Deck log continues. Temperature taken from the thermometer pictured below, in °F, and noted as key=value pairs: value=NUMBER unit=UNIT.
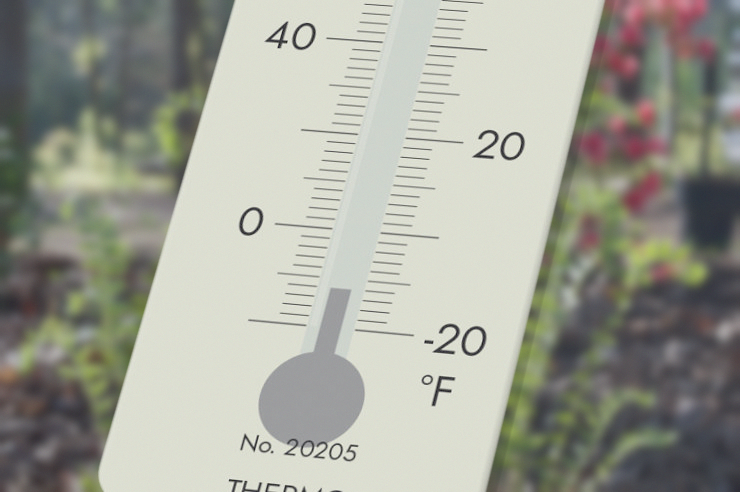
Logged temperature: value=-12 unit=°F
